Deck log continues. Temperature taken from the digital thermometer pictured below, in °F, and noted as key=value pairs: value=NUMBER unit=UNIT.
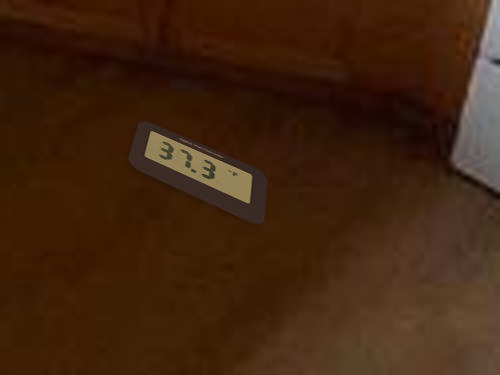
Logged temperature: value=37.3 unit=°F
